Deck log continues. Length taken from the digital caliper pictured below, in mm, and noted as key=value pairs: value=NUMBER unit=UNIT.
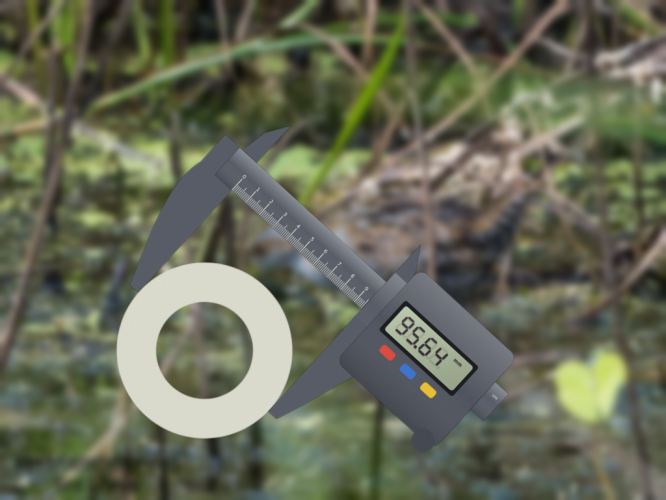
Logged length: value=95.64 unit=mm
